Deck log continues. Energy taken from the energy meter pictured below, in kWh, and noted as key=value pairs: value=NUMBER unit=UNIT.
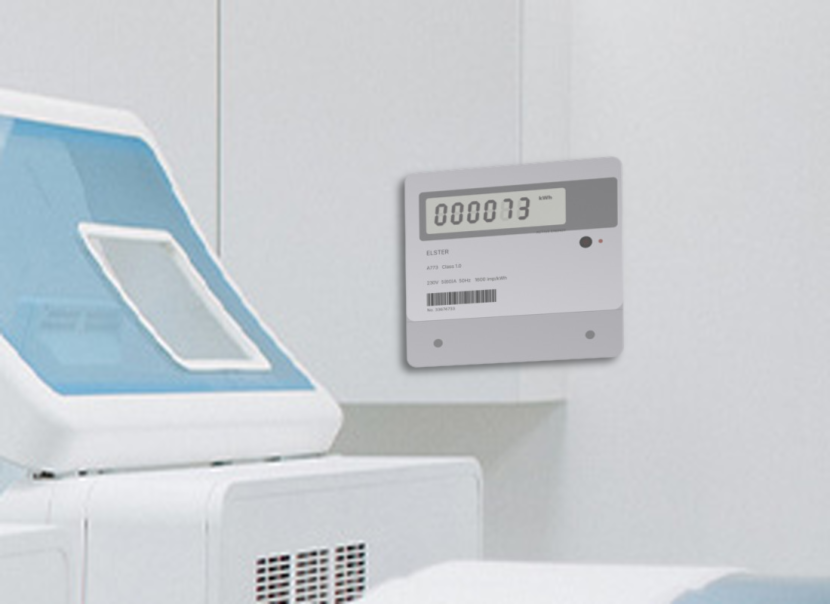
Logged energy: value=73 unit=kWh
